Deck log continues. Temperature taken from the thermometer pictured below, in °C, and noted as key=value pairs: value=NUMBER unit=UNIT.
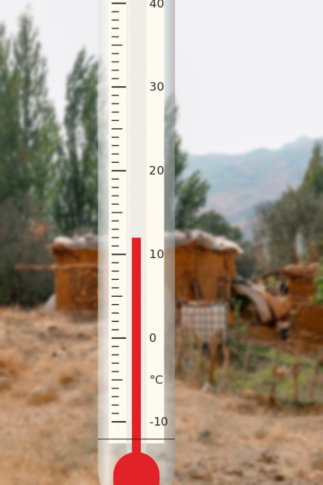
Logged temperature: value=12 unit=°C
